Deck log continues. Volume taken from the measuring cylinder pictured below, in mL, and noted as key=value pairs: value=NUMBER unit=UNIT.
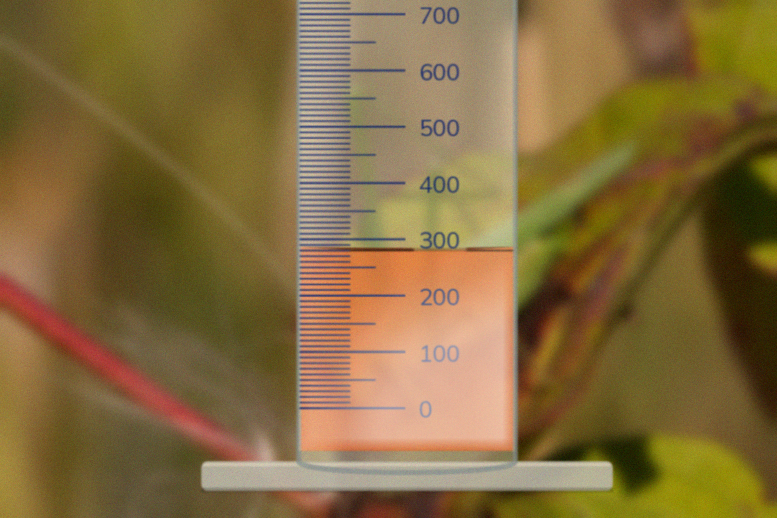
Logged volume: value=280 unit=mL
